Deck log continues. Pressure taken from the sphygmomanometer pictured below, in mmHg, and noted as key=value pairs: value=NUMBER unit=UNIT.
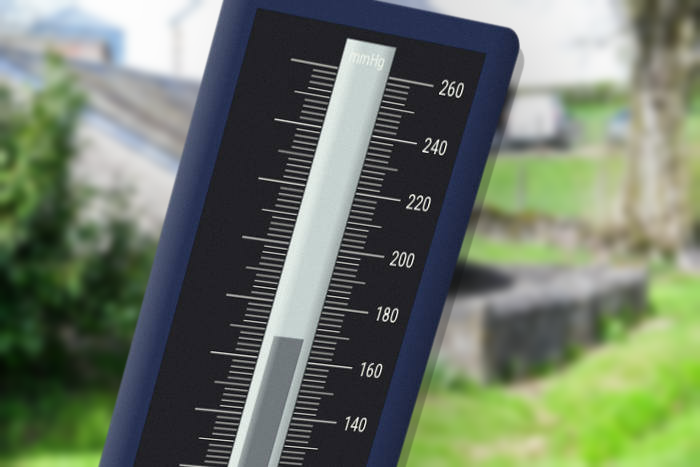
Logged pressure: value=168 unit=mmHg
